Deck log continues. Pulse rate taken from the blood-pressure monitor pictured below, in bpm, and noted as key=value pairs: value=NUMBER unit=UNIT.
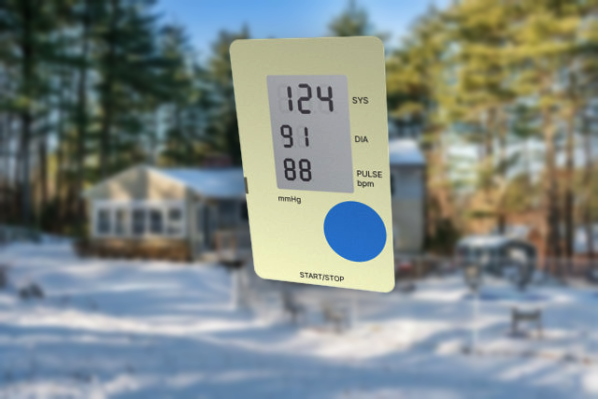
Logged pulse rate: value=88 unit=bpm
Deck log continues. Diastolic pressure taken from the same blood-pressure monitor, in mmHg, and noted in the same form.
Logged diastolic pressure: value=91 unit=mmHg
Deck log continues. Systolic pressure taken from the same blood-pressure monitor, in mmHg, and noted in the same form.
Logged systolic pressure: value=124 unit=mmHg
